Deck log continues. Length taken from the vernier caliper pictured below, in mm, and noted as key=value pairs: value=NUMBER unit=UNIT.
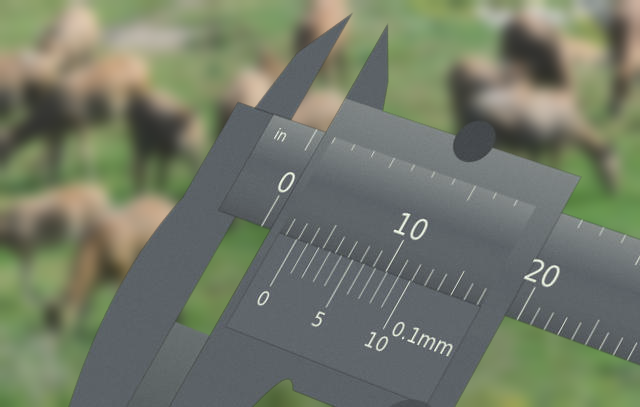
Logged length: value=2.9 unit=mm
